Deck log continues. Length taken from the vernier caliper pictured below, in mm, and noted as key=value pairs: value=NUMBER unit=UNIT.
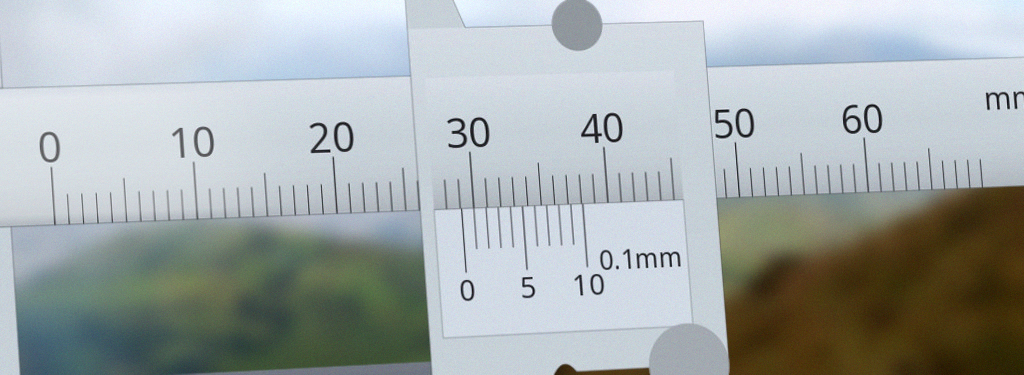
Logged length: value=29.1 unit=mm
